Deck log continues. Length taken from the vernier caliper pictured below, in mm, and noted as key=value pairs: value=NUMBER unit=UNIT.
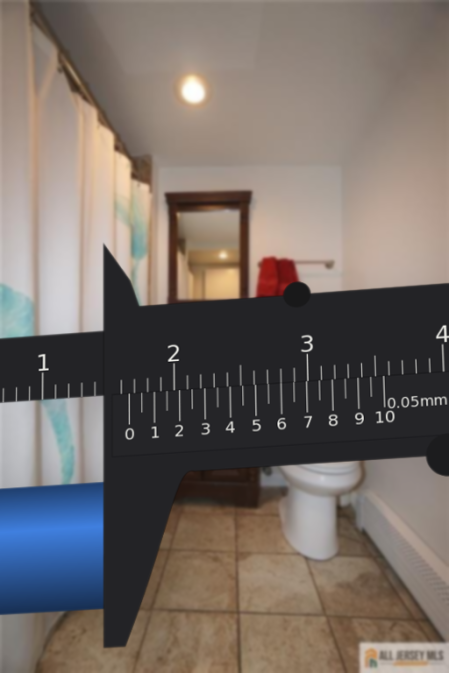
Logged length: value=16.6 unit=mm
